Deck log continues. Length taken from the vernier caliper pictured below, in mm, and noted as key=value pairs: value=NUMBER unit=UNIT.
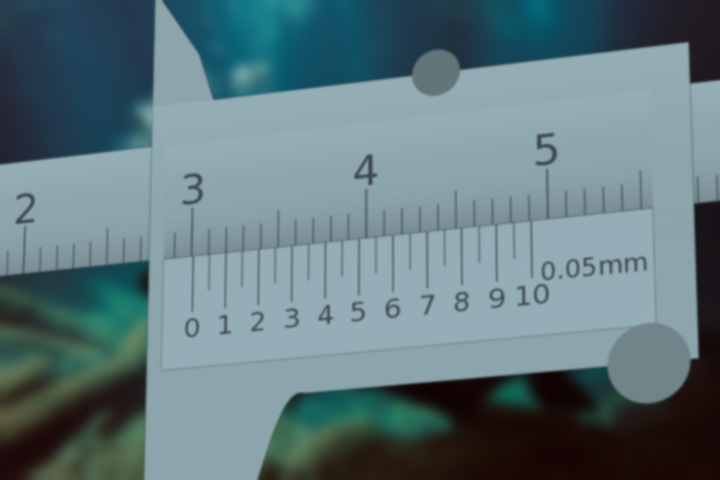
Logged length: value=30.1 unit=mm
